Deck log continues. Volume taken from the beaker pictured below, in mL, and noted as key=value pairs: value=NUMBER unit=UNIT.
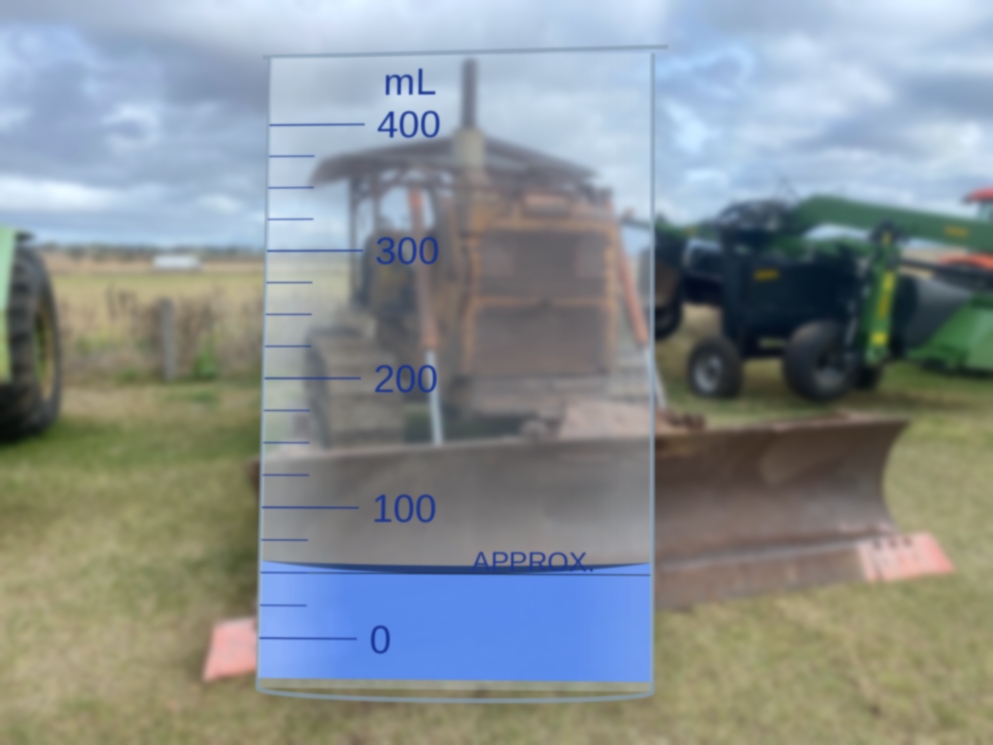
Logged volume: value=50 unit=mL
